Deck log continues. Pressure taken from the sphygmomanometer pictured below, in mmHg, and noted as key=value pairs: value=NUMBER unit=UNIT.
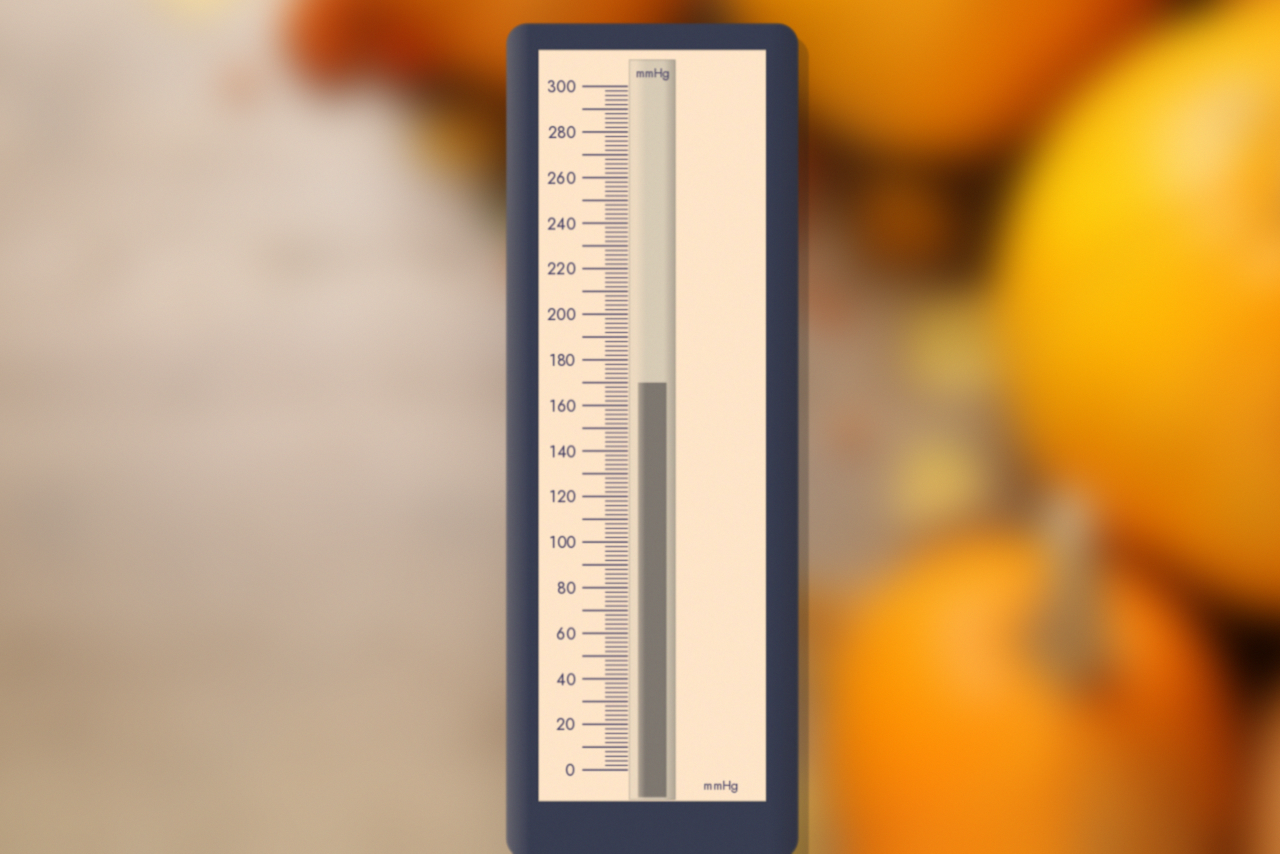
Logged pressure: value=170 unit=mmHg
